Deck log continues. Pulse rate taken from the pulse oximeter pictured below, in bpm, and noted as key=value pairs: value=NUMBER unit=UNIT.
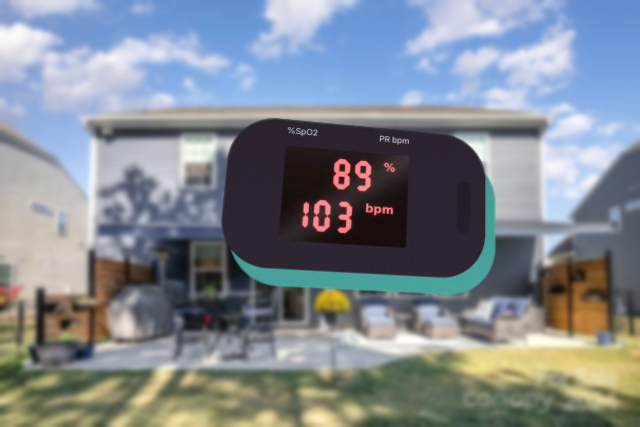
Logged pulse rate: value=103 unit=bpm
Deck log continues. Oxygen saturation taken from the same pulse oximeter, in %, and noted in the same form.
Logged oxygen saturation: value=89 unit=%
